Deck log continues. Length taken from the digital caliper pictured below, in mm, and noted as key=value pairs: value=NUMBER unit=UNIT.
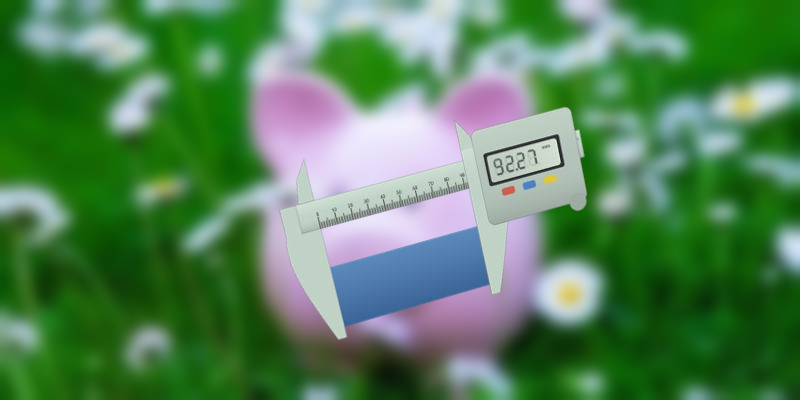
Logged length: value=92.27 unit=mm
